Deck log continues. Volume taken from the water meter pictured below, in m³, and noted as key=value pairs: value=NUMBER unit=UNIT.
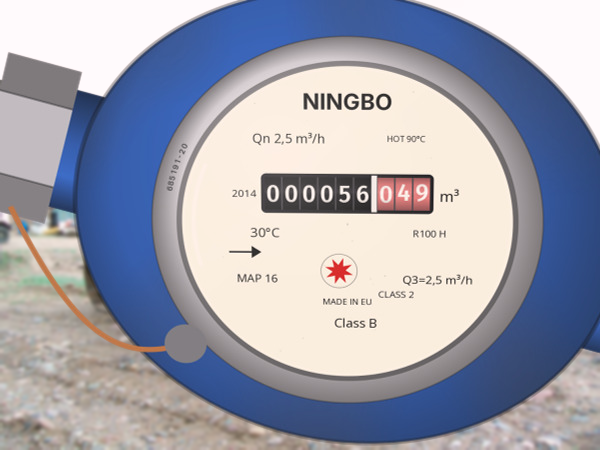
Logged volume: value=56.049 unit=m³
